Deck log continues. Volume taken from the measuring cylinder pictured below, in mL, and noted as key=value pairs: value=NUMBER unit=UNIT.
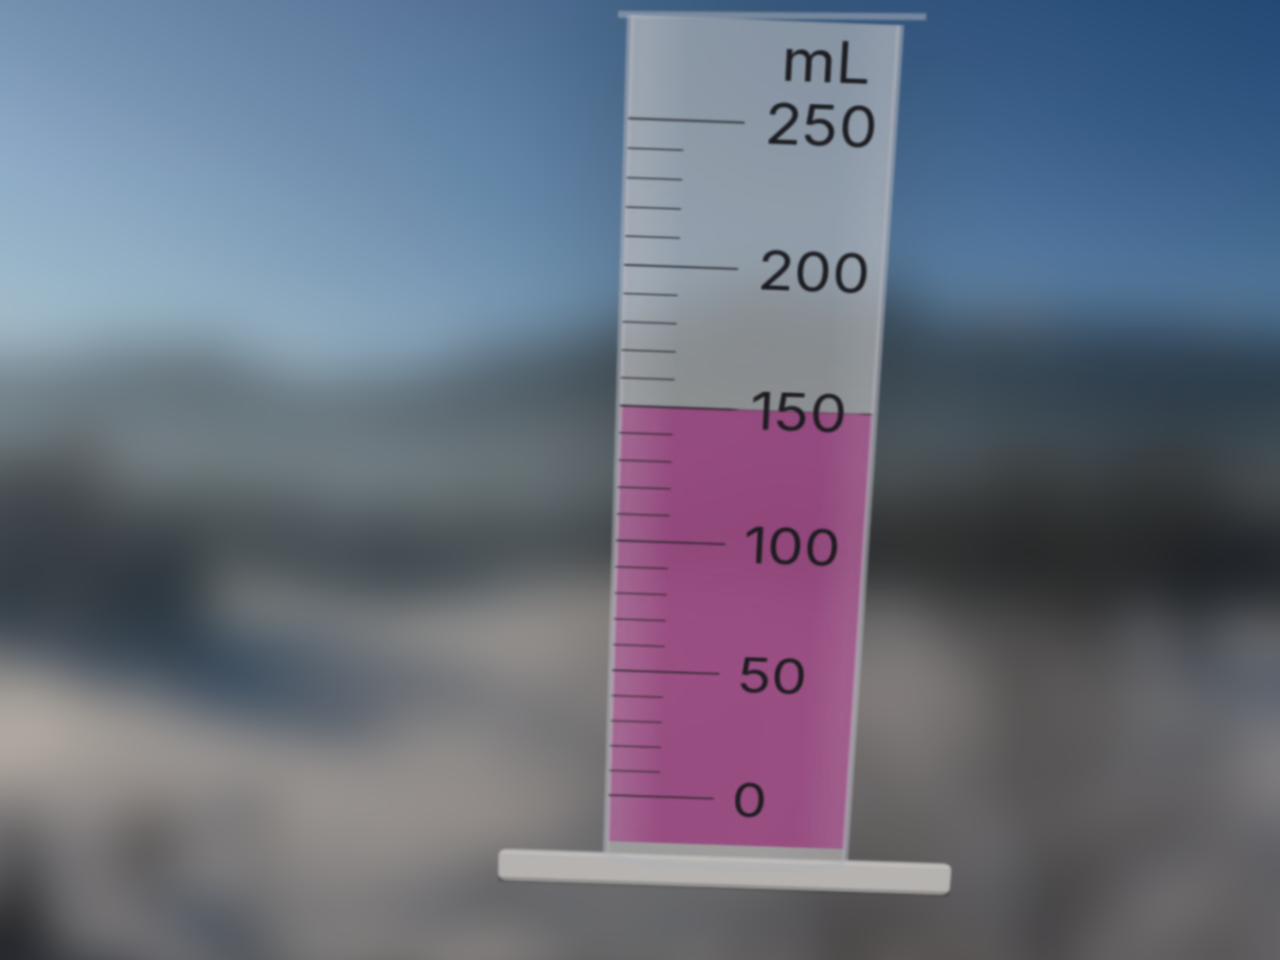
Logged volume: value=150 unit=mL
